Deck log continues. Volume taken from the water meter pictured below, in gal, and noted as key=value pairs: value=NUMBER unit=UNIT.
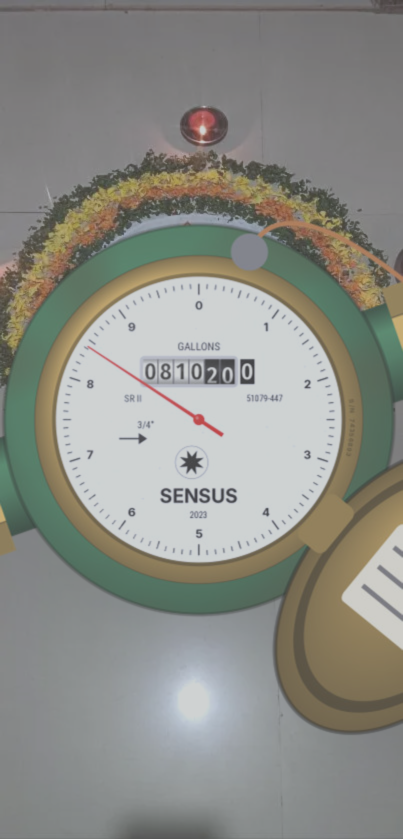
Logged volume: value=810198.4 unit=gal
